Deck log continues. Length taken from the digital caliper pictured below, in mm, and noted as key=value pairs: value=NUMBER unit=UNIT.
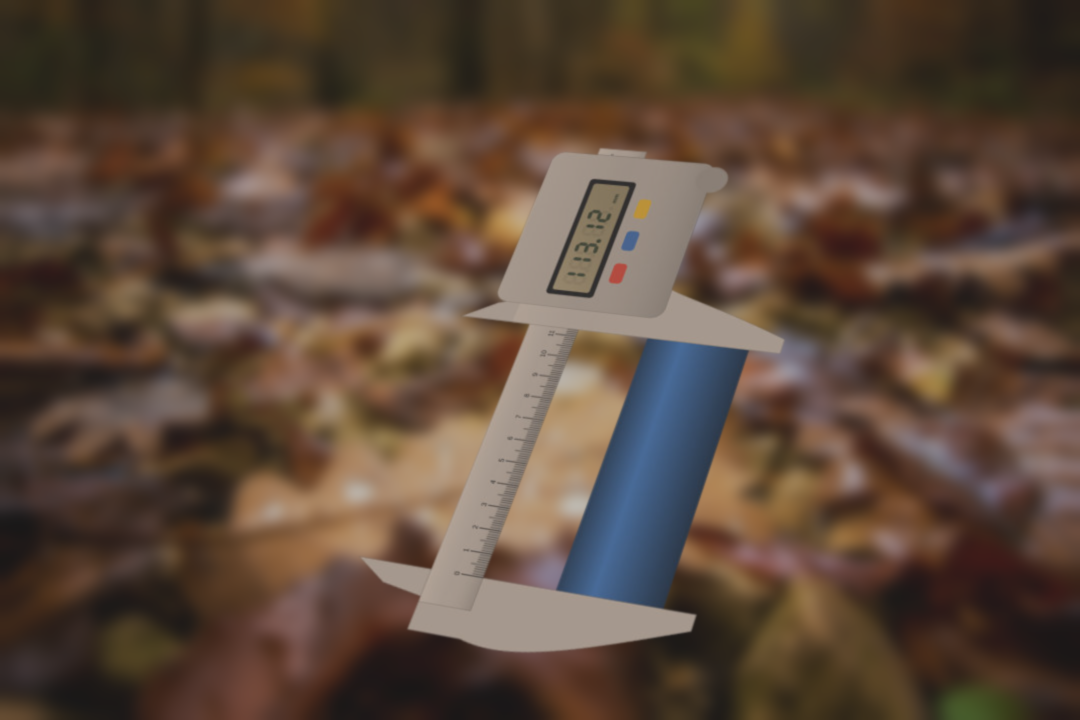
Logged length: value=113.12 unit=mm
